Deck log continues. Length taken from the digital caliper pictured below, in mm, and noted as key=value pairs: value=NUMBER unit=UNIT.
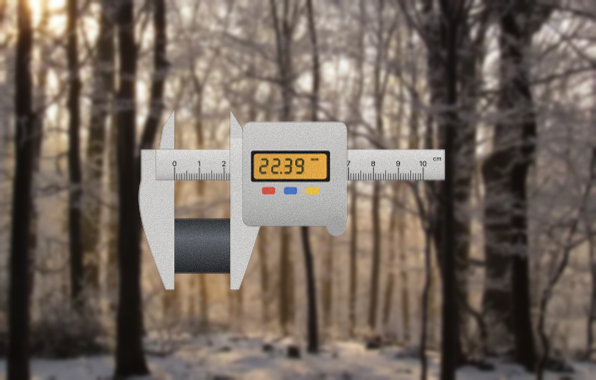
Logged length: value=22.39 unit=mm
